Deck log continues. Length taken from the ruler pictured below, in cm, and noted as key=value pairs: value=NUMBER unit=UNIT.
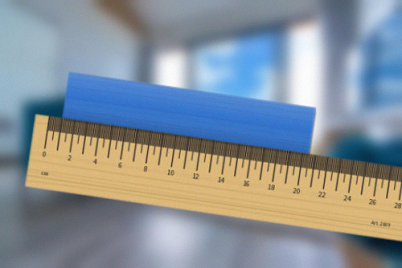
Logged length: value=19.5 unit=cm
